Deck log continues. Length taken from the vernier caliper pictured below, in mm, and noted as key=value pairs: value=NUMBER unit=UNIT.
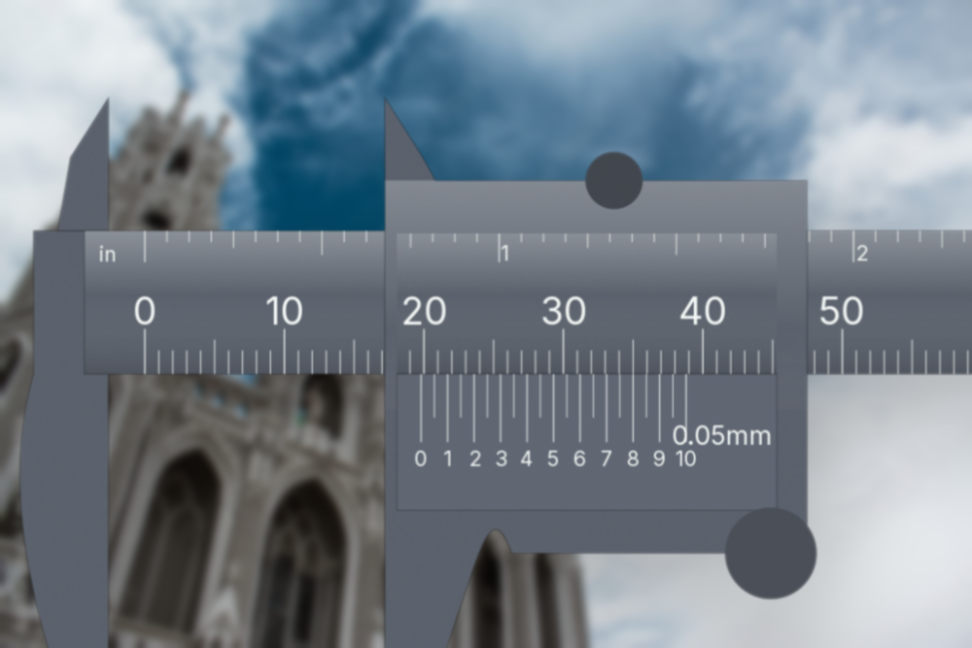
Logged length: value=19.8 unit=mm
